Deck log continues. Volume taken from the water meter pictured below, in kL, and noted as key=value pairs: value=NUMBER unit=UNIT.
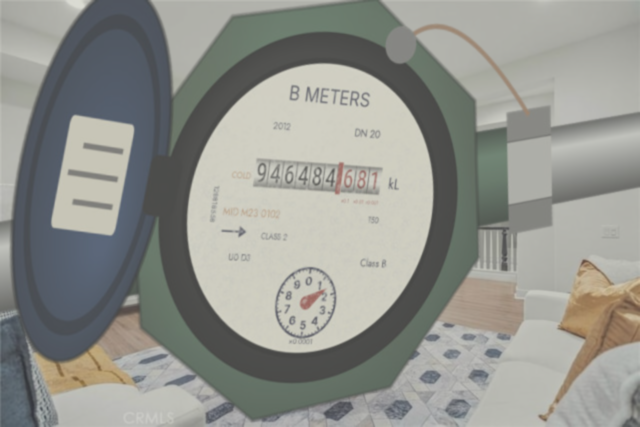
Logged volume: value=946484.6811 unit=kL
